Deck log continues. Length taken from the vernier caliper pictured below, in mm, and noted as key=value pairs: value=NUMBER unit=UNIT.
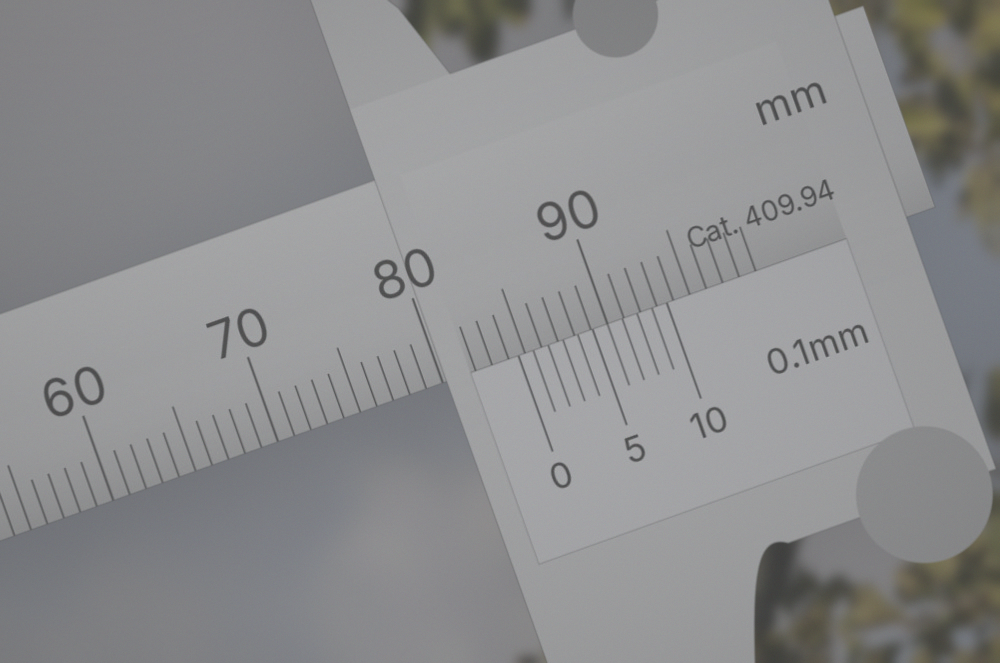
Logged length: value=84.6 unit=mm
